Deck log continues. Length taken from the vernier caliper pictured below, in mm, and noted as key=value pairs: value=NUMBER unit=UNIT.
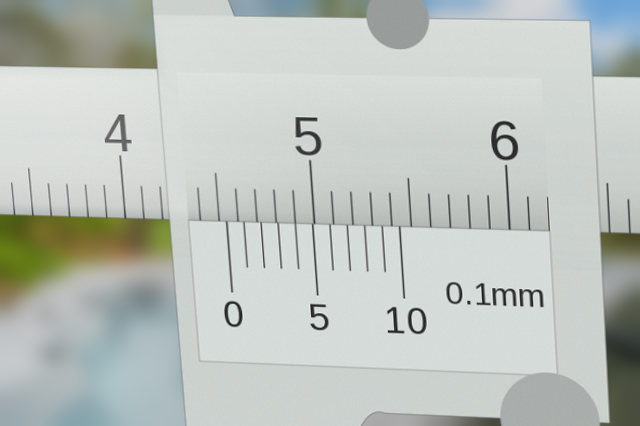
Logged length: value=45.4 unit=mm
